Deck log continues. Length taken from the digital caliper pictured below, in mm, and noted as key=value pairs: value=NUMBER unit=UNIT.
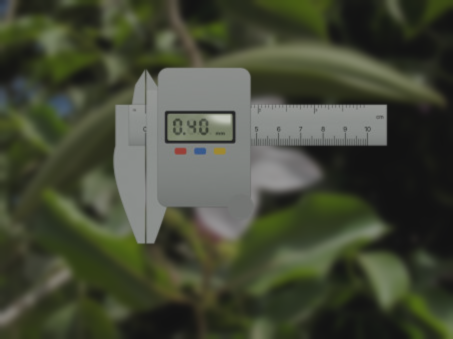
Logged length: value=0.40 unit=mm
